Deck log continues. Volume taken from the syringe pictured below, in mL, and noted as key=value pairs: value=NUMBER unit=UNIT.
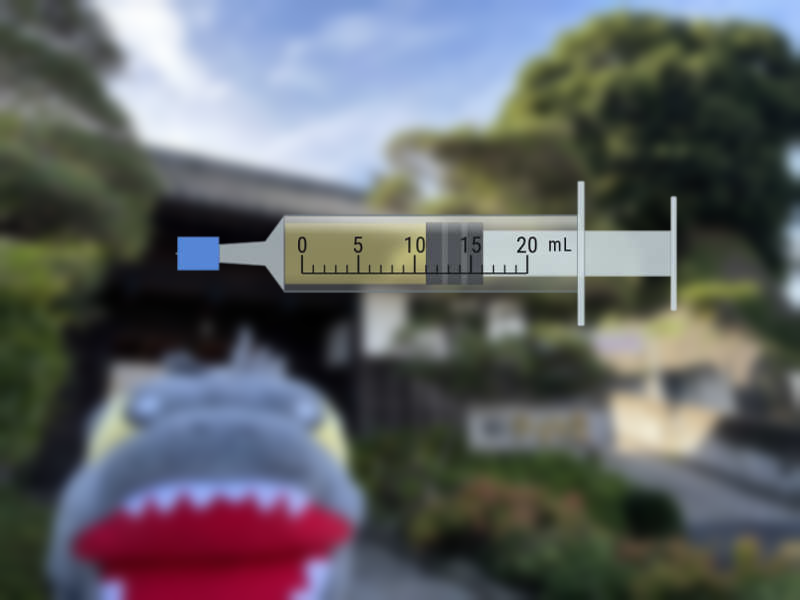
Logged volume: value=11 unit=mL
